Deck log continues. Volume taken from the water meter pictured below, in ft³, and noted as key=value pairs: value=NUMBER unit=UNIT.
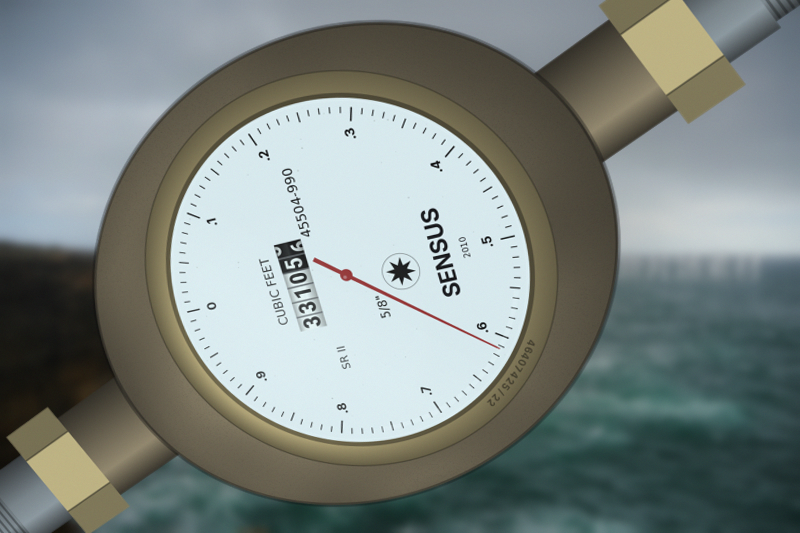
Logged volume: value=331055.61 unit=ft³
